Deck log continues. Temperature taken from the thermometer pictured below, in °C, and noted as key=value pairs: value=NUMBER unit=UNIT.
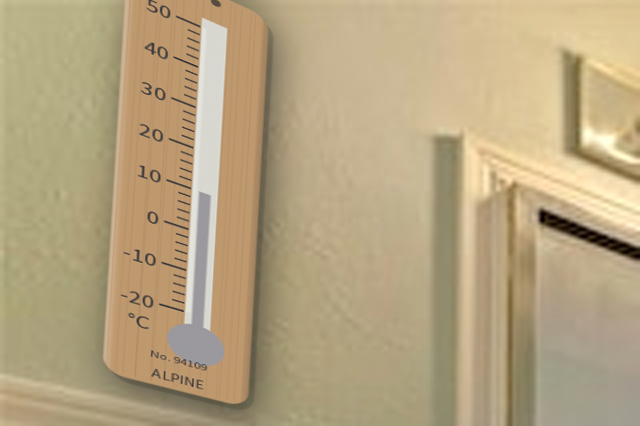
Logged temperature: value=10 unit=°C
